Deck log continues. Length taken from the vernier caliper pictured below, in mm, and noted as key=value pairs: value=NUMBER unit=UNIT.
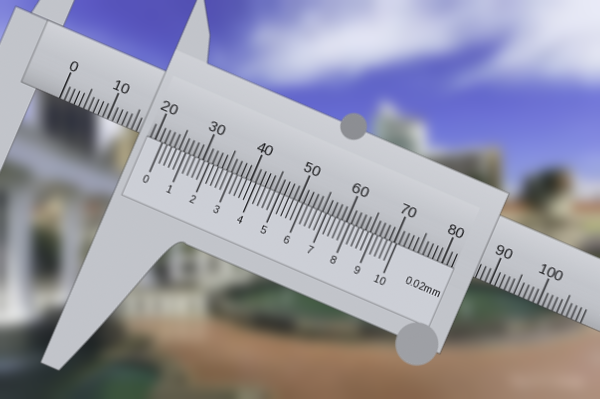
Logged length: value=21.5 unit=mm
